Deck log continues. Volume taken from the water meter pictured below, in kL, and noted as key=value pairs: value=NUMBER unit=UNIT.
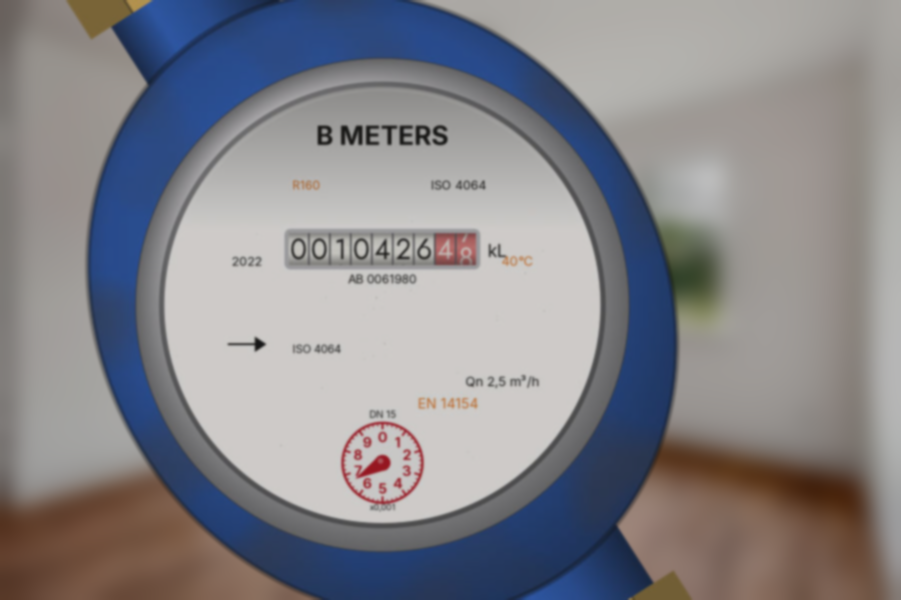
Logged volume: value=10426.476 unit=kL
